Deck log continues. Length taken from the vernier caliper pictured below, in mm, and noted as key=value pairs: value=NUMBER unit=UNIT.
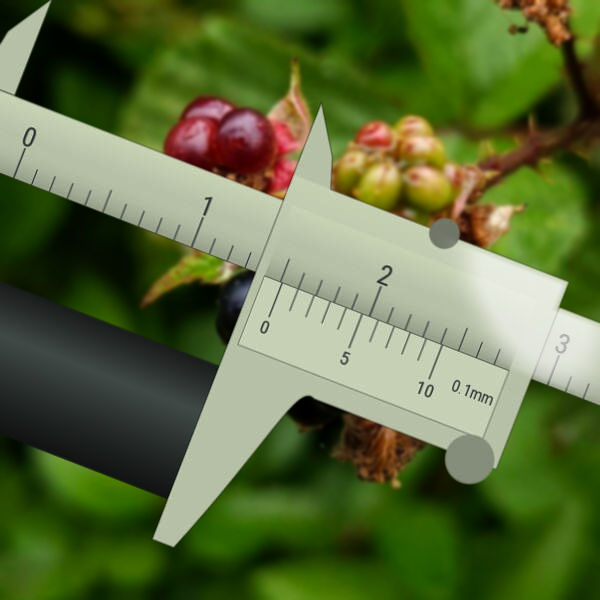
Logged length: value=15.1 unit=mm
